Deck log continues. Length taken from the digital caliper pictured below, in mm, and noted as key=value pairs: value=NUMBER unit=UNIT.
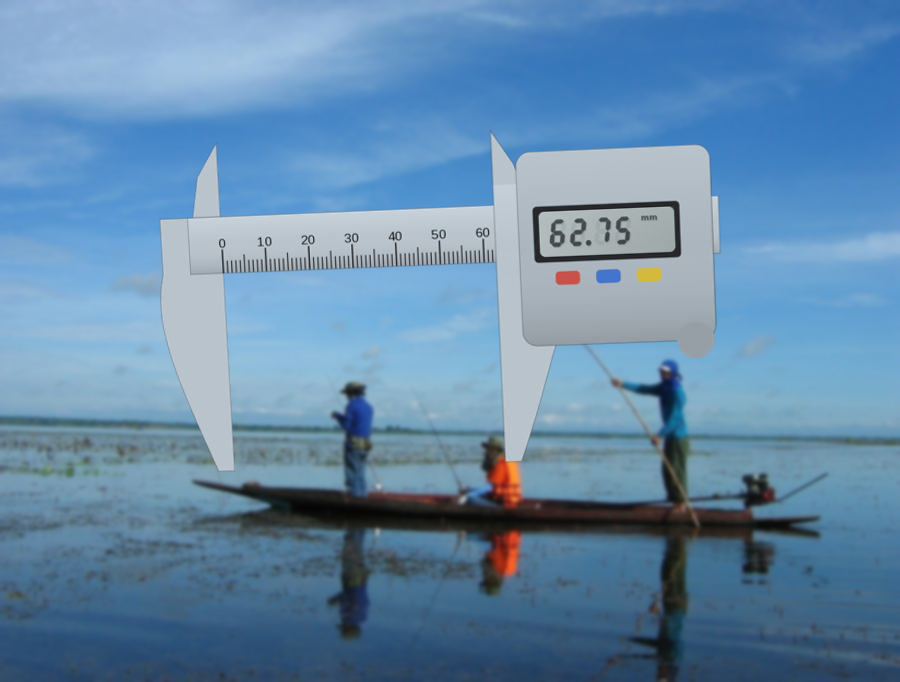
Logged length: value=62.75 unit=mm
